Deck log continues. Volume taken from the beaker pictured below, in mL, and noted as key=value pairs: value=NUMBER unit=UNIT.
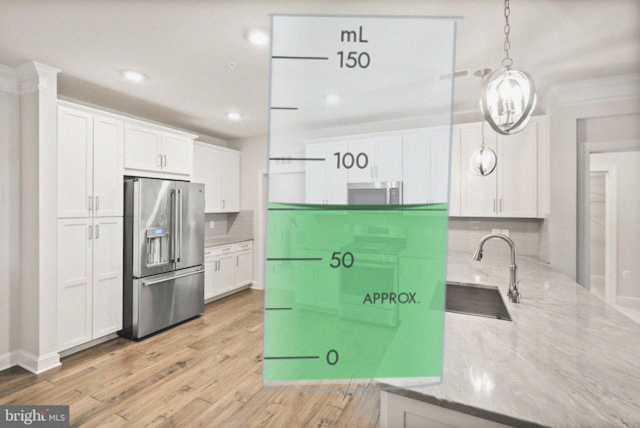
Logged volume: value=75 unit=mL
